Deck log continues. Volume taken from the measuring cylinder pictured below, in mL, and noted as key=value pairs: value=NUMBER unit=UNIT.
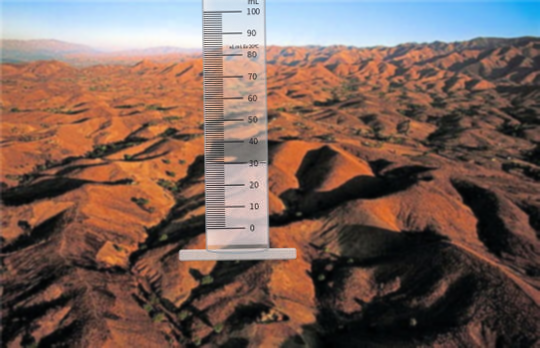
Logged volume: value=30 unit=mL
